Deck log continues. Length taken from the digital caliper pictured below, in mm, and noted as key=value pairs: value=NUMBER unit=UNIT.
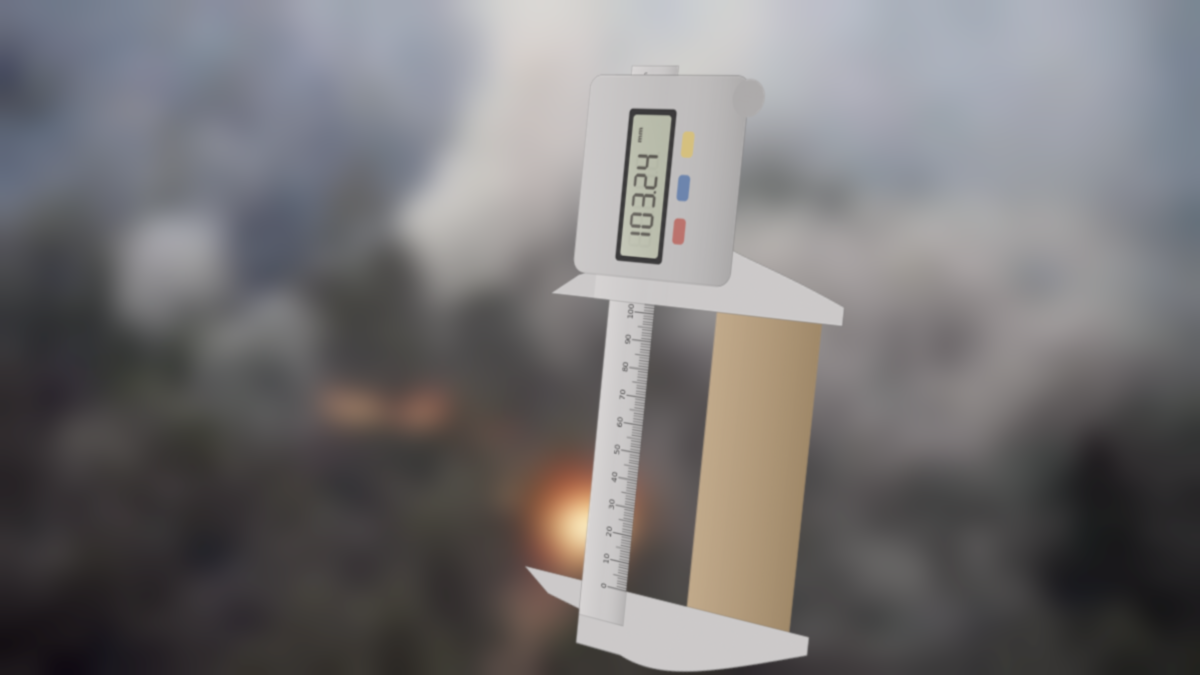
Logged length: value=103.24 unit=mm
